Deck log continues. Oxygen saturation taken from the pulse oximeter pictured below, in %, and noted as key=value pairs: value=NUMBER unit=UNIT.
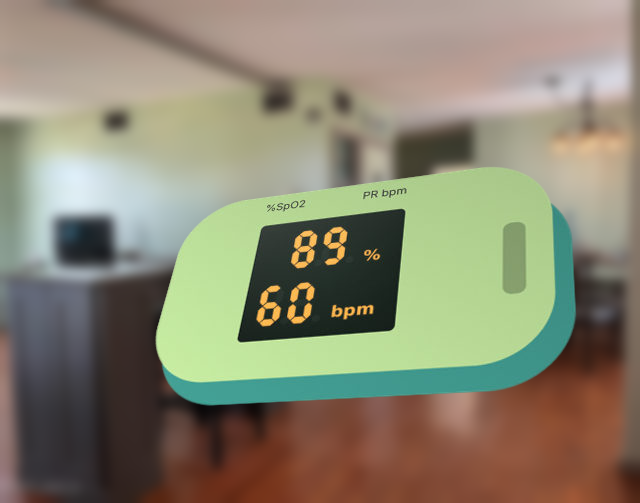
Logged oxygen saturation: value=89 unit=%
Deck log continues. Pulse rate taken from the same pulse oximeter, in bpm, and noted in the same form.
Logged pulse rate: value=60 unit=bpm
